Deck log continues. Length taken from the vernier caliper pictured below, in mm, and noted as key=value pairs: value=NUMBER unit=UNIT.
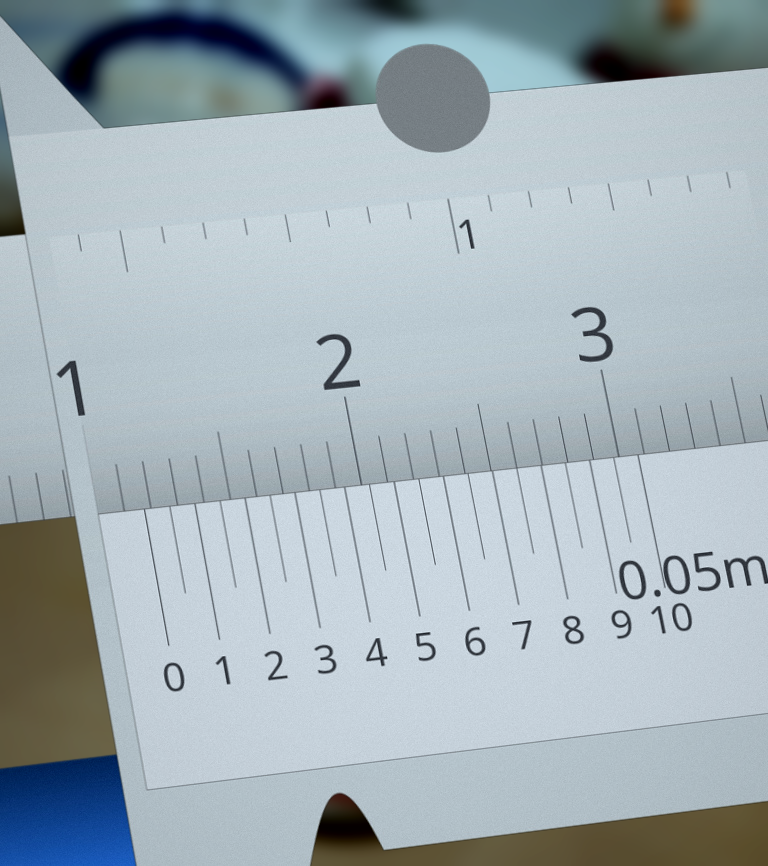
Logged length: value=11.75 unit=mm
